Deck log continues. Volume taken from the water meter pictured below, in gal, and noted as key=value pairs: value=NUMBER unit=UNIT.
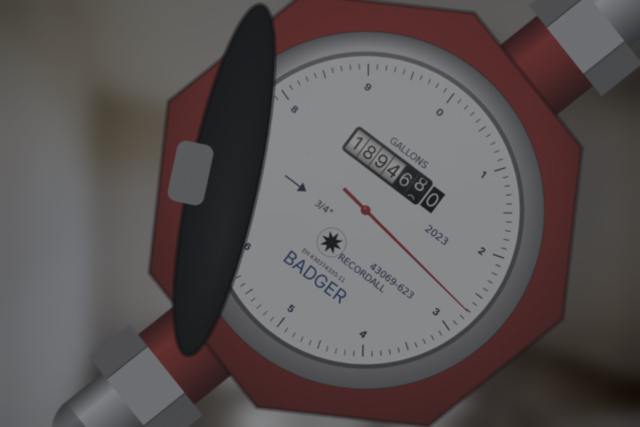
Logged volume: value=1894682.7 unit=gal
